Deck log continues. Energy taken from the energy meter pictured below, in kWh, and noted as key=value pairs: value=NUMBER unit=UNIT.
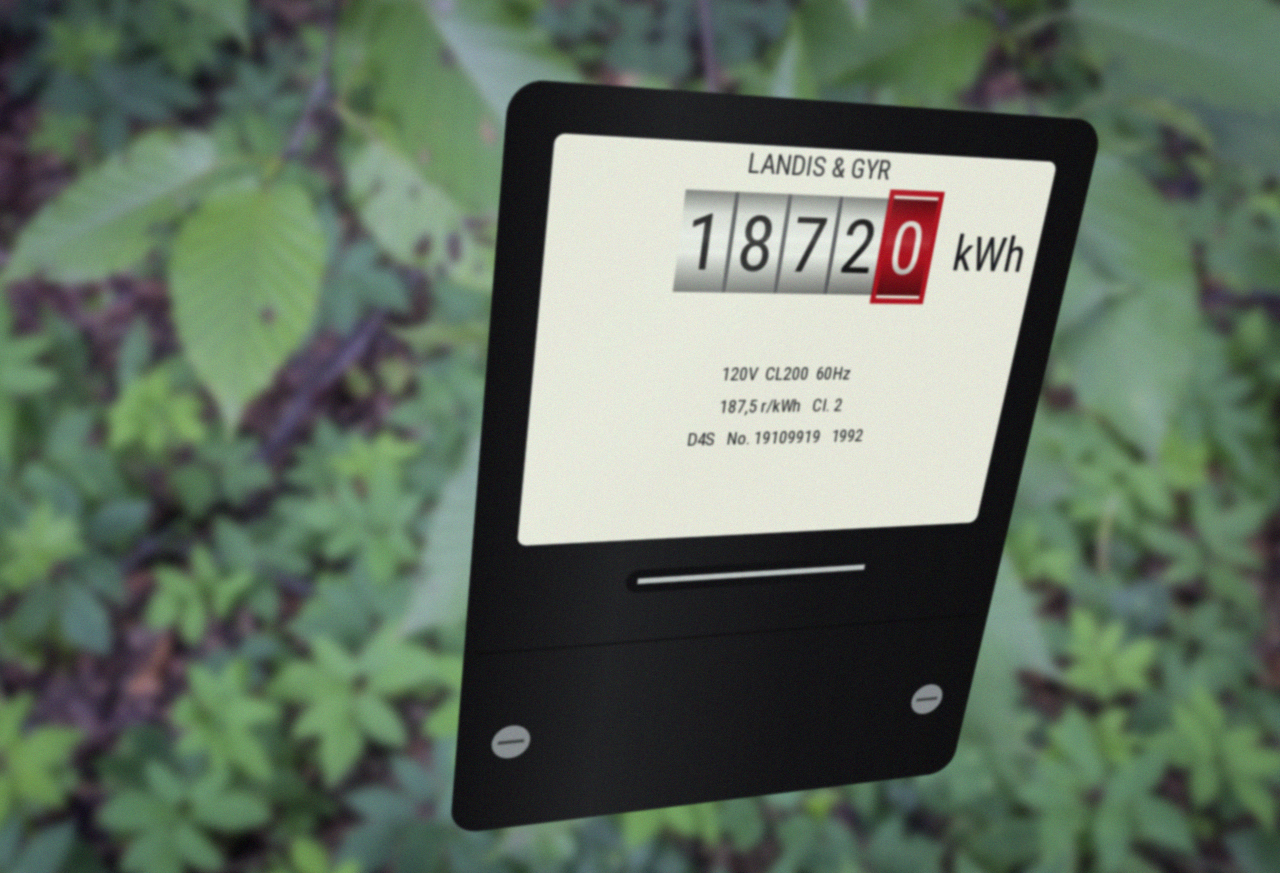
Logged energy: value=1872.0 unit=kWh
